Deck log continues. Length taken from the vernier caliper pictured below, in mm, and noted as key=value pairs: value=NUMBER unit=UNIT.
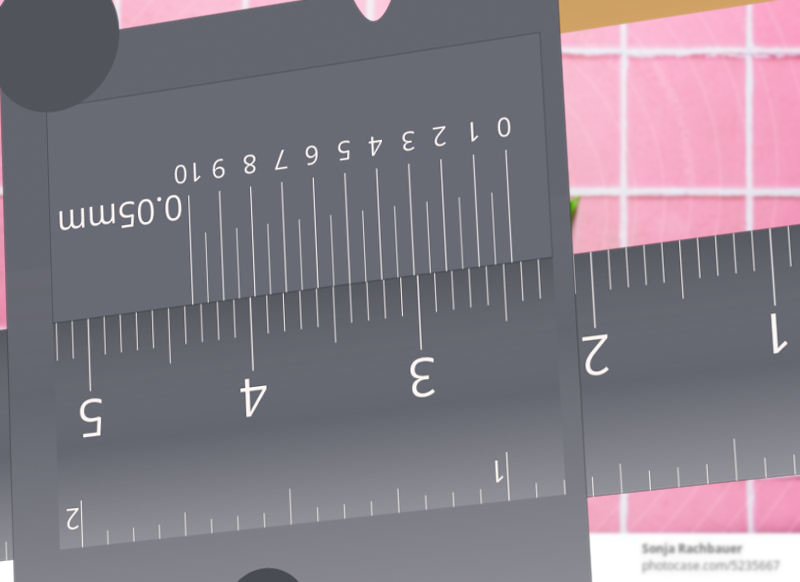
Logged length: value=24.5 unit=mm
